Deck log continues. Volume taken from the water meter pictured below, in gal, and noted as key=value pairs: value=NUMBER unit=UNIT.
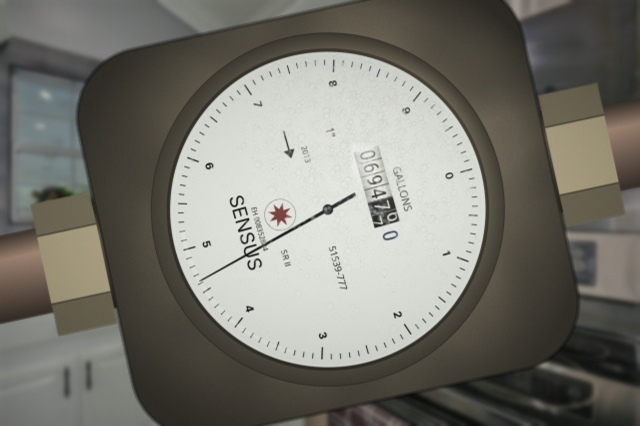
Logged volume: value=694764.6 unit=gal
